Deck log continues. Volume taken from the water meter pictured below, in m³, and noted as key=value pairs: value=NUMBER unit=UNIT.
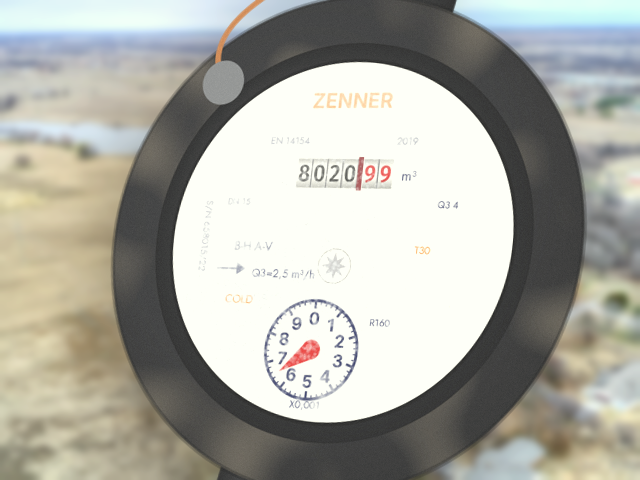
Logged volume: value=8020.996 unit=m³
